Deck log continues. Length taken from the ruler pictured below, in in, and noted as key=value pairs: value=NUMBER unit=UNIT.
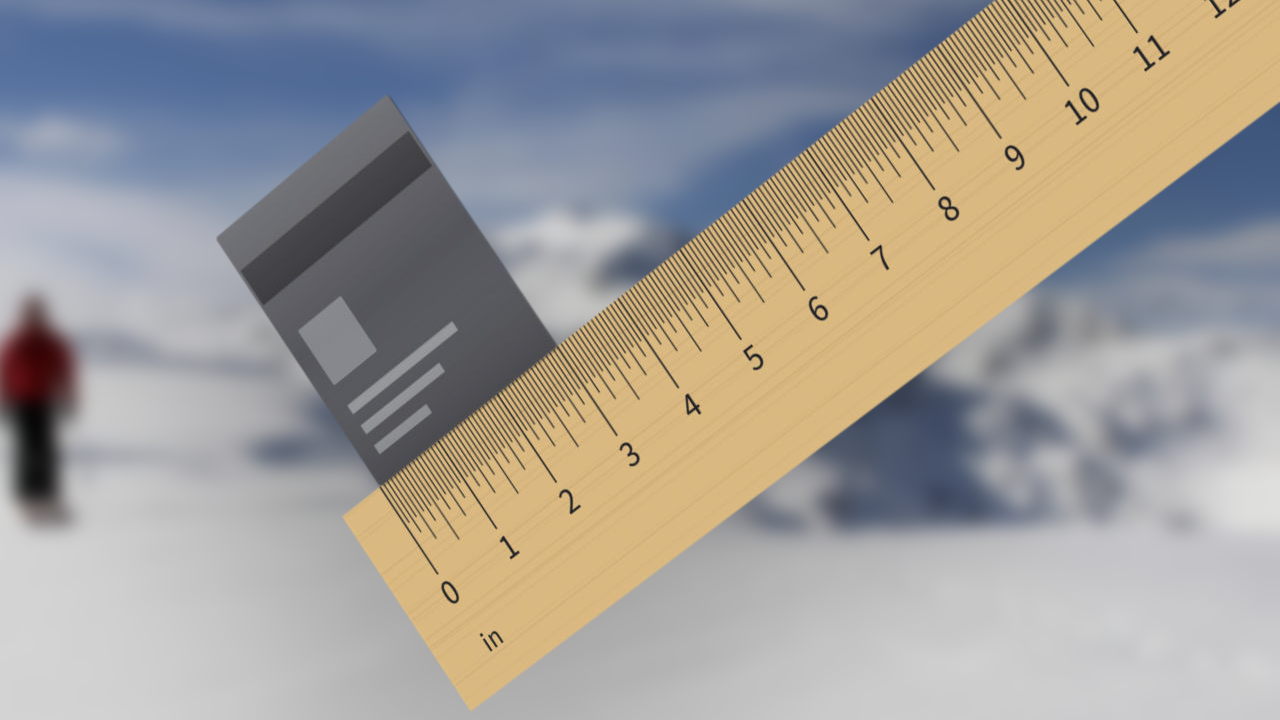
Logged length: value=3 unit=in
